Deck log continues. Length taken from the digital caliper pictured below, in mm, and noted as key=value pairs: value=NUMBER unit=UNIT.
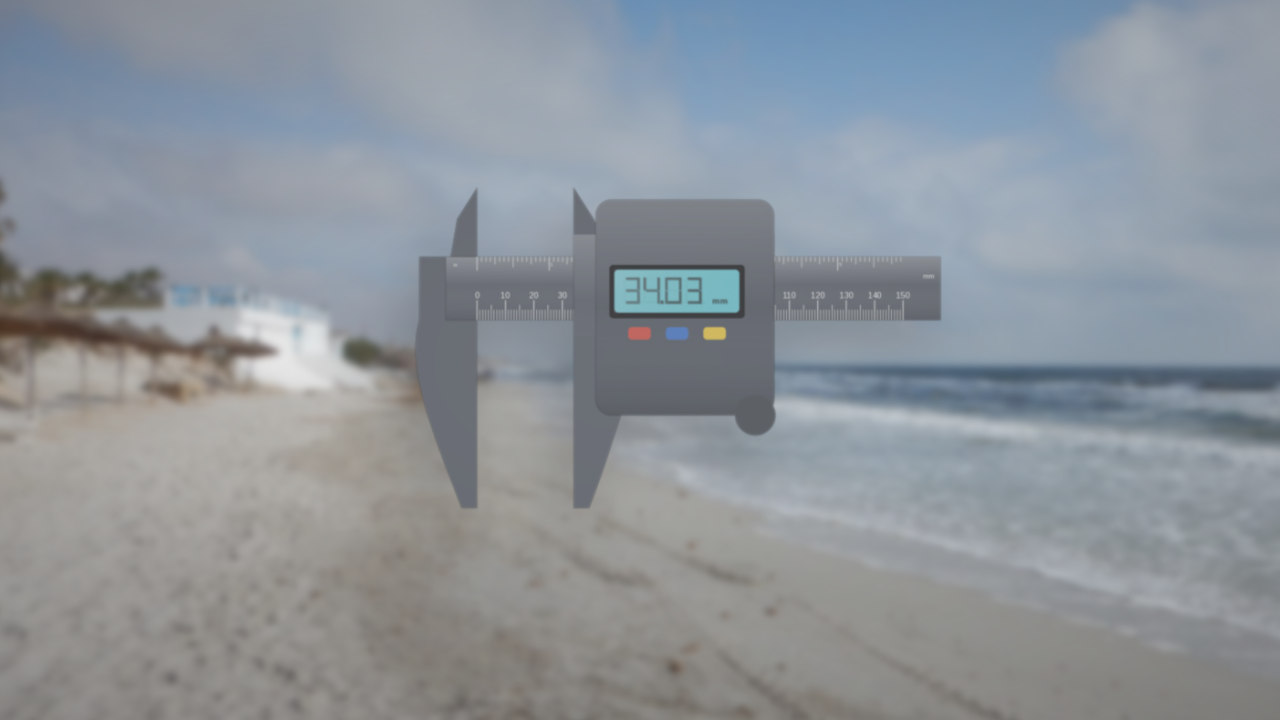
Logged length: value=34.03 unit=mm
